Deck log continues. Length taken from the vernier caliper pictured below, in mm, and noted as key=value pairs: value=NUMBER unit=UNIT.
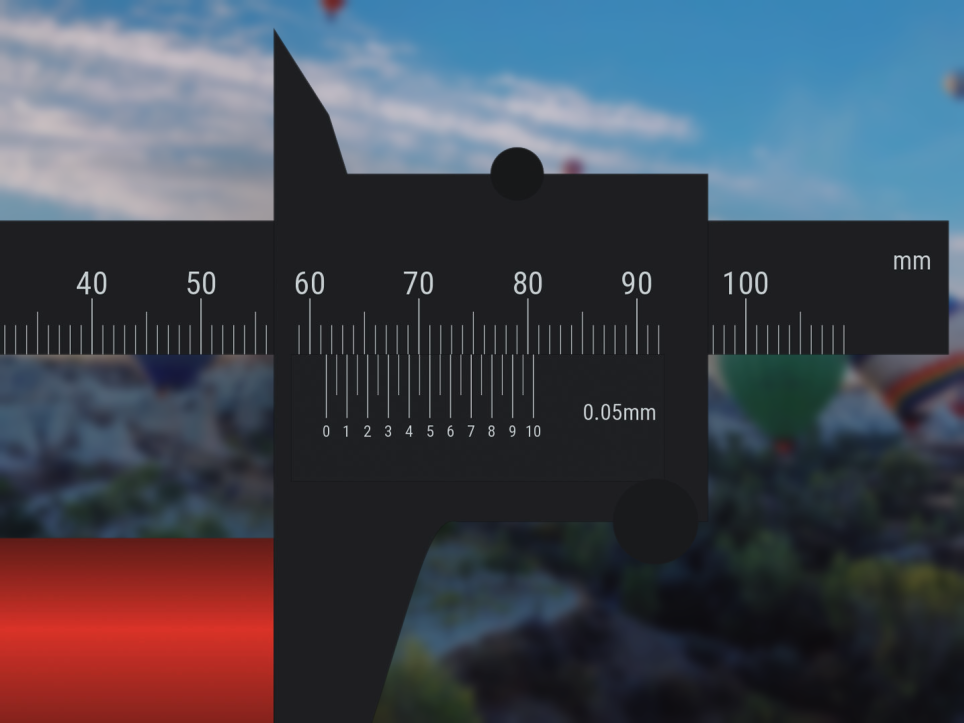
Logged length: value=61.5 unit=mm
